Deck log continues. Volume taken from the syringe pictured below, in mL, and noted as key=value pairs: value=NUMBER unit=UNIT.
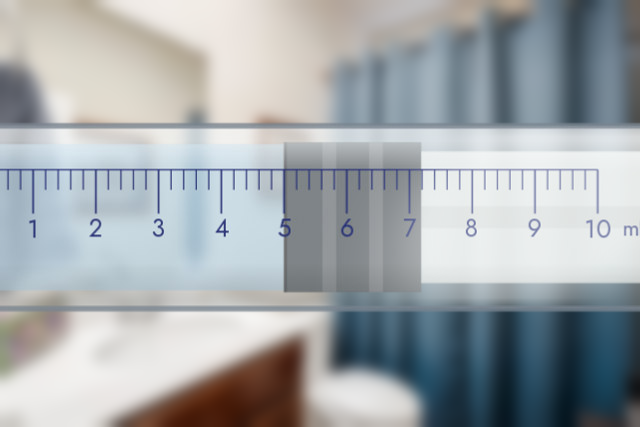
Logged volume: value=5 unit=mL
